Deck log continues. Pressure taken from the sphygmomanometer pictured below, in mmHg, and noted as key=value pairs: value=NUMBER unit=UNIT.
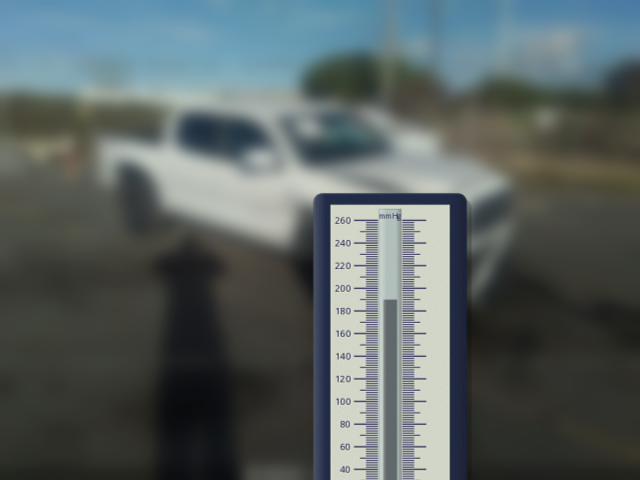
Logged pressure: value=190 unit=mmHg
